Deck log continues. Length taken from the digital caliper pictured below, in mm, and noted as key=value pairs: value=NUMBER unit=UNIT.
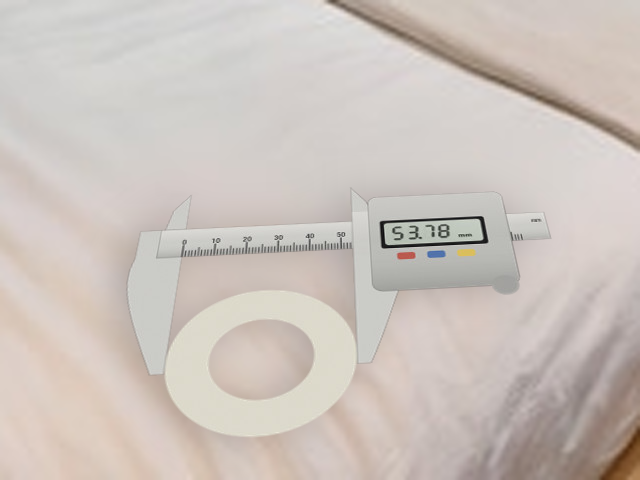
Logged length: value=53.78 unit=mm
